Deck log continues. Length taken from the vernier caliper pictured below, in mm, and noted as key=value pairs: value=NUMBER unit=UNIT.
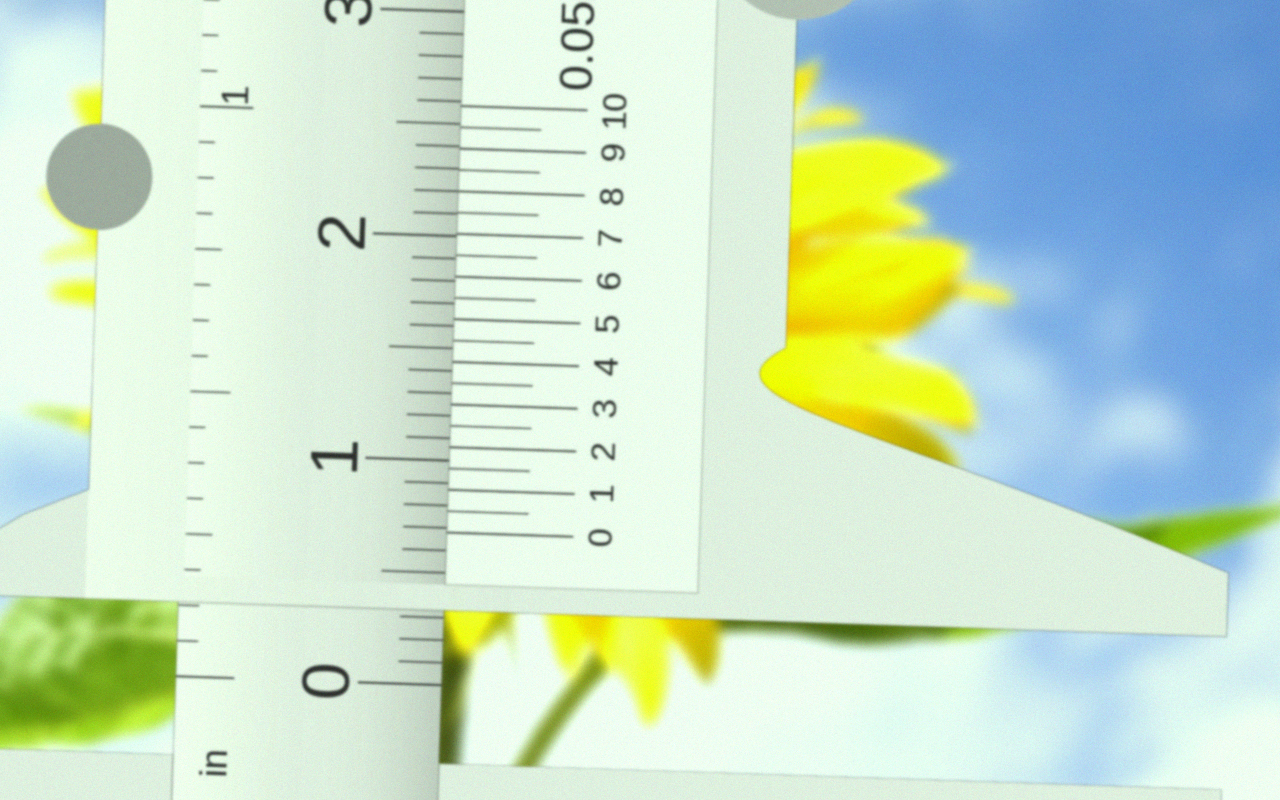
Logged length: value=6.8 unit=mm
